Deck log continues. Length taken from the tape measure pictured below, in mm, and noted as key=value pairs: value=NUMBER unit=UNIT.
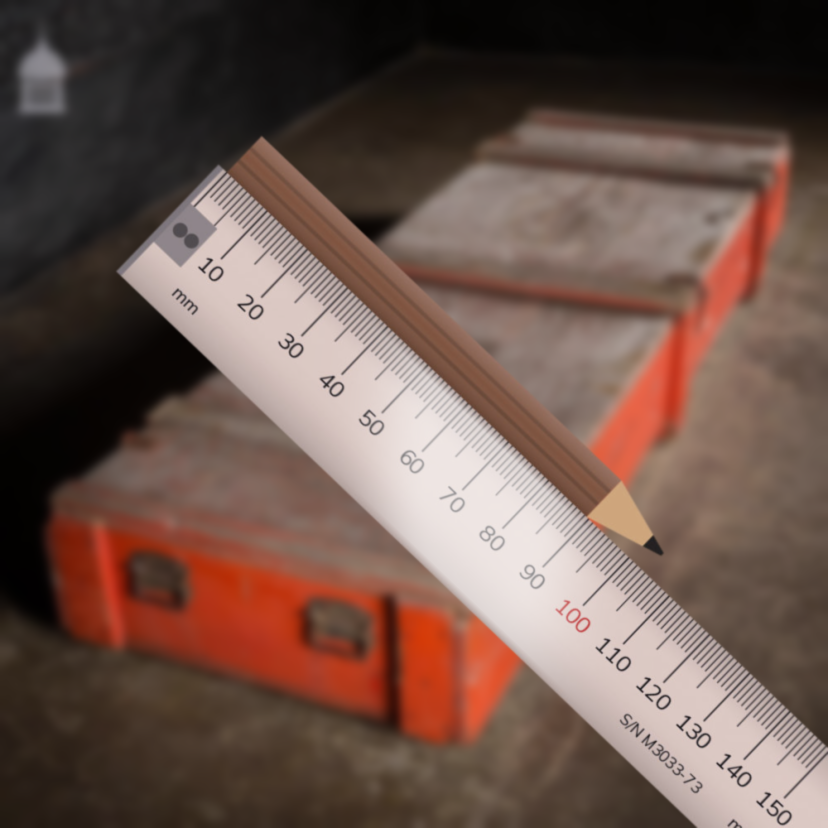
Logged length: value=104 unit=mm
